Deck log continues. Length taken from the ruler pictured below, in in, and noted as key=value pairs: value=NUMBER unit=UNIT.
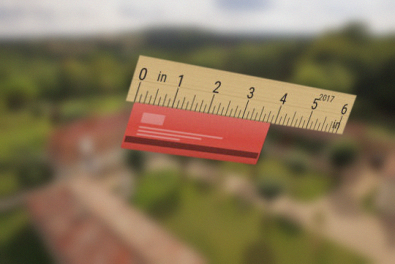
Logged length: value=3.875 unit=in
